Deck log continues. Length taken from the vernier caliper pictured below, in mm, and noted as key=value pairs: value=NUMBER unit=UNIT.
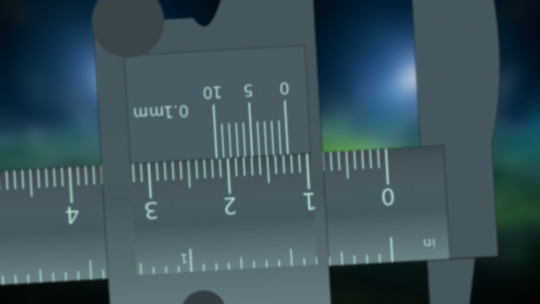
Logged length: value=12.4 unit=mm
